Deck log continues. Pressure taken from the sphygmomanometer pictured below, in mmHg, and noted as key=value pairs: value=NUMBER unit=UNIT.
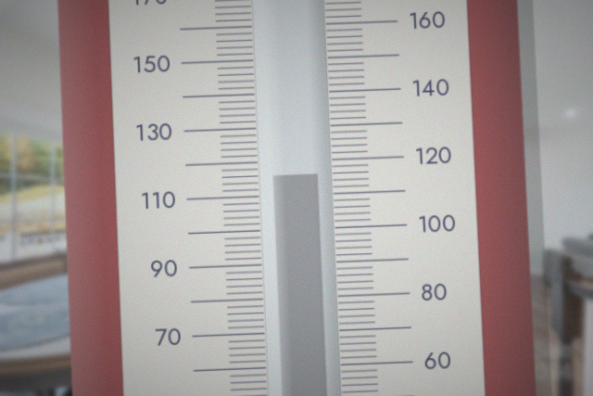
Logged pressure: value=116 unit=mmHg
